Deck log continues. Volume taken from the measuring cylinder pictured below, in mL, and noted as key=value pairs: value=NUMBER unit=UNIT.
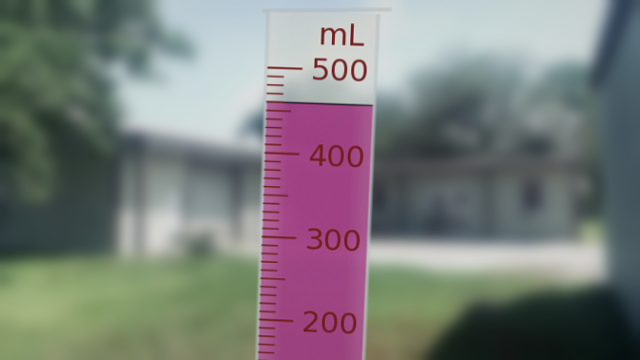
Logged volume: value=460 unit=mL
